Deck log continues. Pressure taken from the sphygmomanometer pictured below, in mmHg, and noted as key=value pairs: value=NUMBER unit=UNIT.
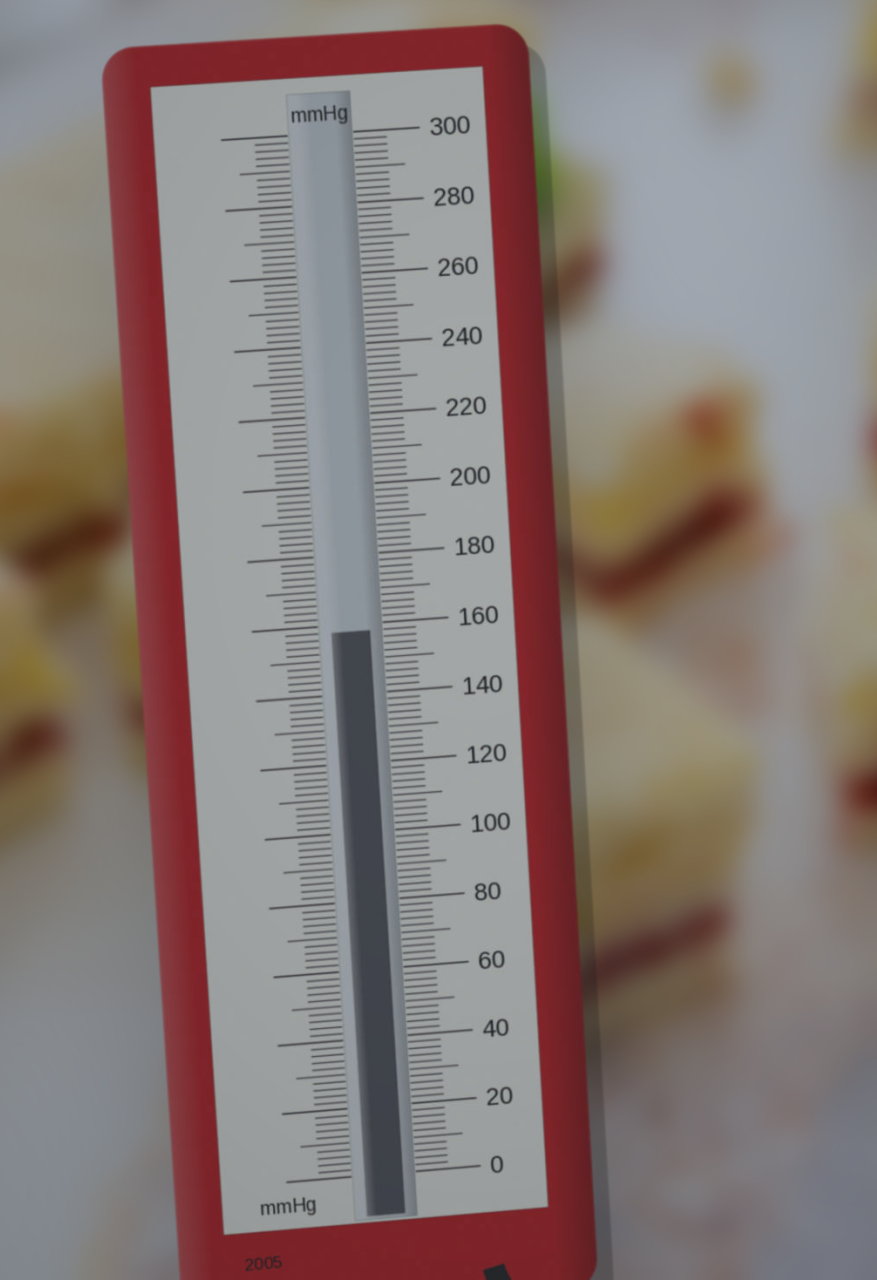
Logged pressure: value=158 unit=mmHg
